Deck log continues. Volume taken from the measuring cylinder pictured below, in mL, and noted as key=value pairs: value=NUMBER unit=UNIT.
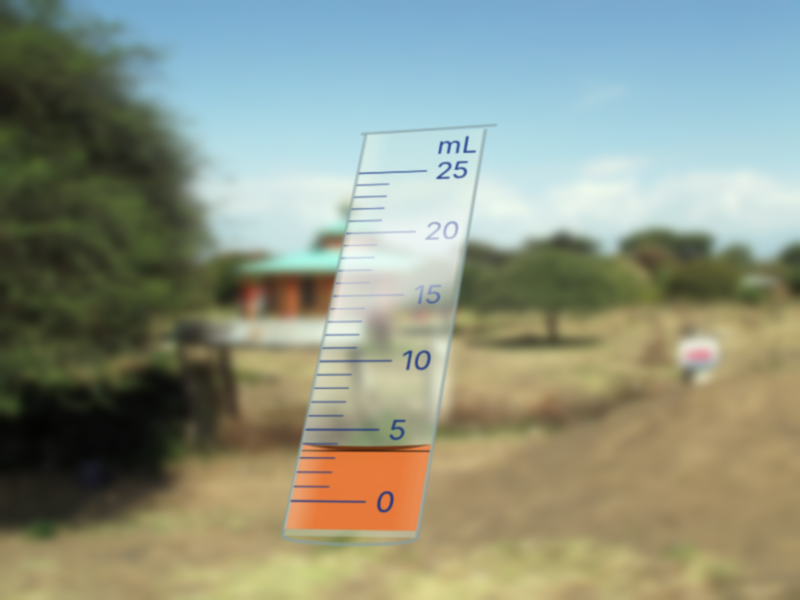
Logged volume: value=3.5 unit=mL
